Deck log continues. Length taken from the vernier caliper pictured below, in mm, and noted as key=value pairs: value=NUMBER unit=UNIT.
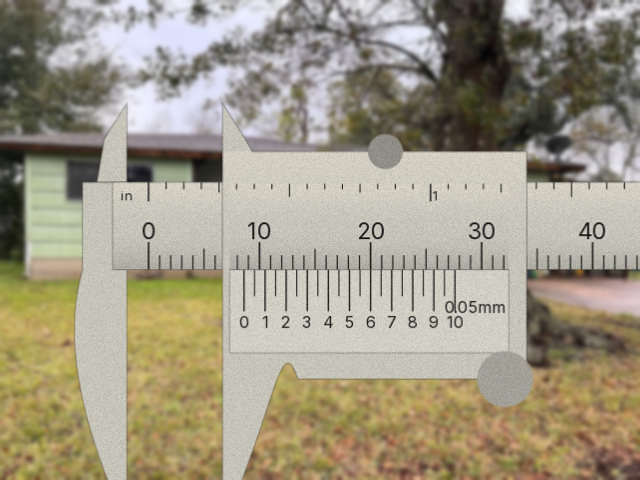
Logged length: value=8.6 unit=mm
